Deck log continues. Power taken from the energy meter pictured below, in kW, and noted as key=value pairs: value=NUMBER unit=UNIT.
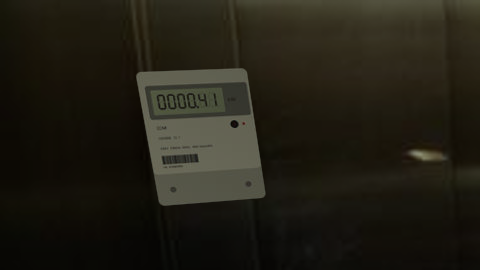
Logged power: value=0.41 unit=kW
